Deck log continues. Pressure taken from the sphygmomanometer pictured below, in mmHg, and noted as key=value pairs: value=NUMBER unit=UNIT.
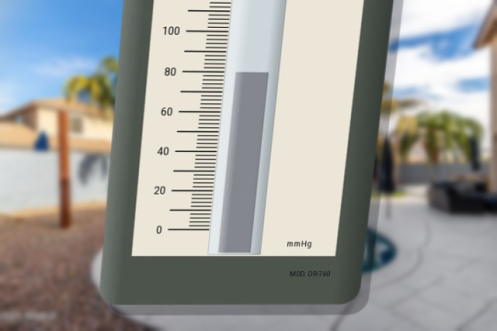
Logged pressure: value=80 unit=mmHg
